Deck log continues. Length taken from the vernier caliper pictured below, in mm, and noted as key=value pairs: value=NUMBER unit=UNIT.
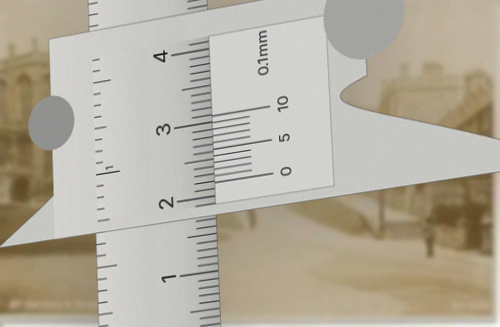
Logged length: value=21.8 unit=mm
